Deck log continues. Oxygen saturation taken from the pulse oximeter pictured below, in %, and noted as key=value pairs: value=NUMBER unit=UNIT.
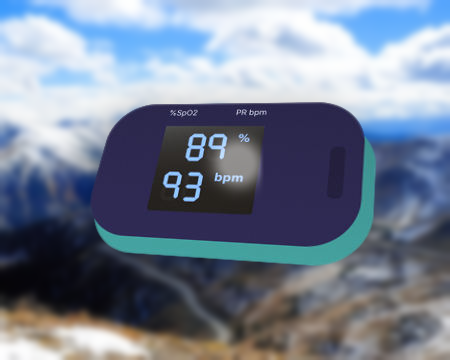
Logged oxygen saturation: value=89 unit=%
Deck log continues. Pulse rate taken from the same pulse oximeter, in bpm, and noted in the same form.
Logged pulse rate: value=93 unit=bpm
